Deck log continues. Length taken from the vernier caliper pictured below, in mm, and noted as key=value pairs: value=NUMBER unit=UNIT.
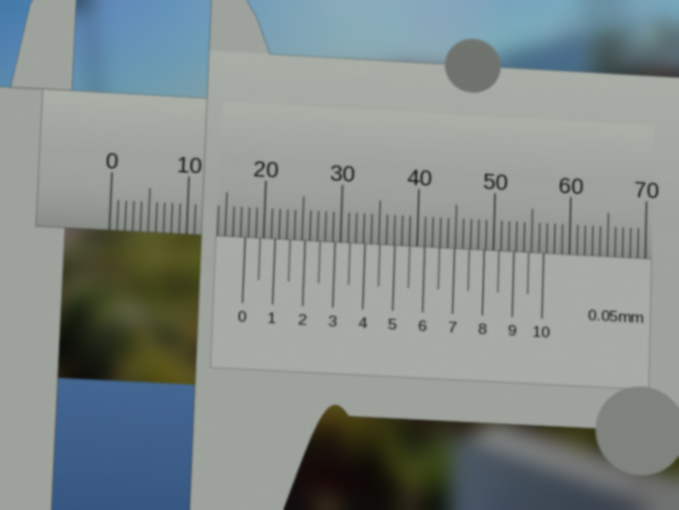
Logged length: value=17.6 unit=mm
